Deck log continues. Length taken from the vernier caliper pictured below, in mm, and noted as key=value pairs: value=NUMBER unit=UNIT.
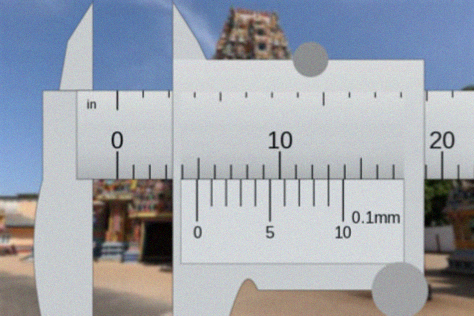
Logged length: value=4.9 unit=mm
